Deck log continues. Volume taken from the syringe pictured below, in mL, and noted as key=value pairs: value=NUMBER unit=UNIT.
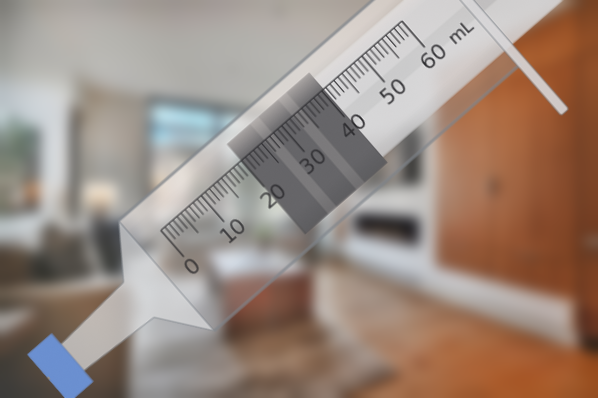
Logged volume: value=20 unit=mL
